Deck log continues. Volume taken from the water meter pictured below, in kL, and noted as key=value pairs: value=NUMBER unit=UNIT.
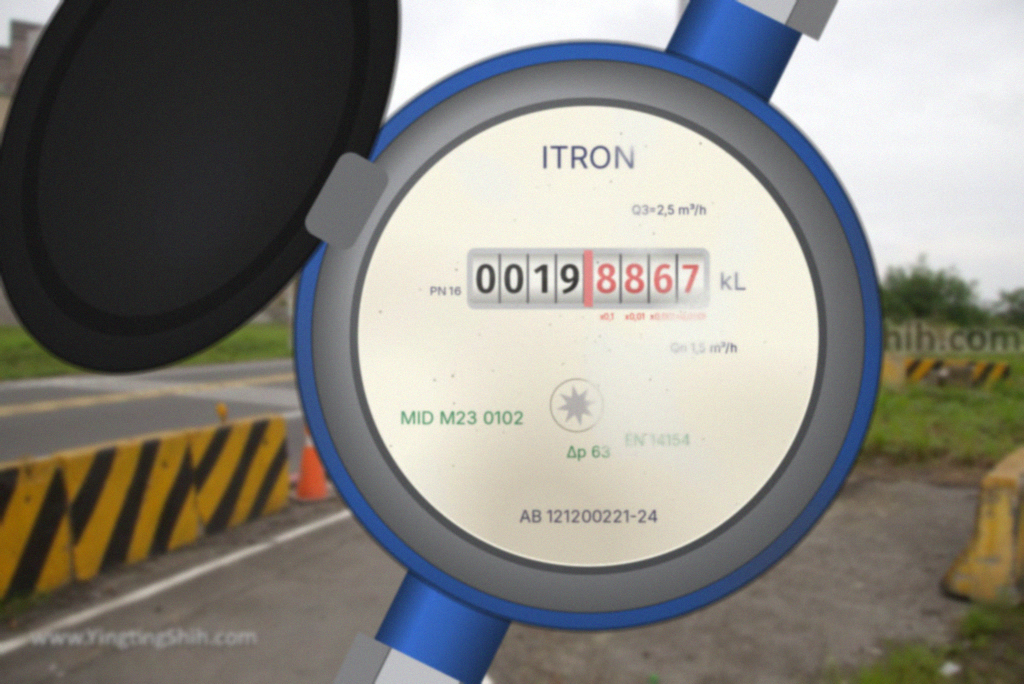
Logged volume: value=19.8867 unit=kL
